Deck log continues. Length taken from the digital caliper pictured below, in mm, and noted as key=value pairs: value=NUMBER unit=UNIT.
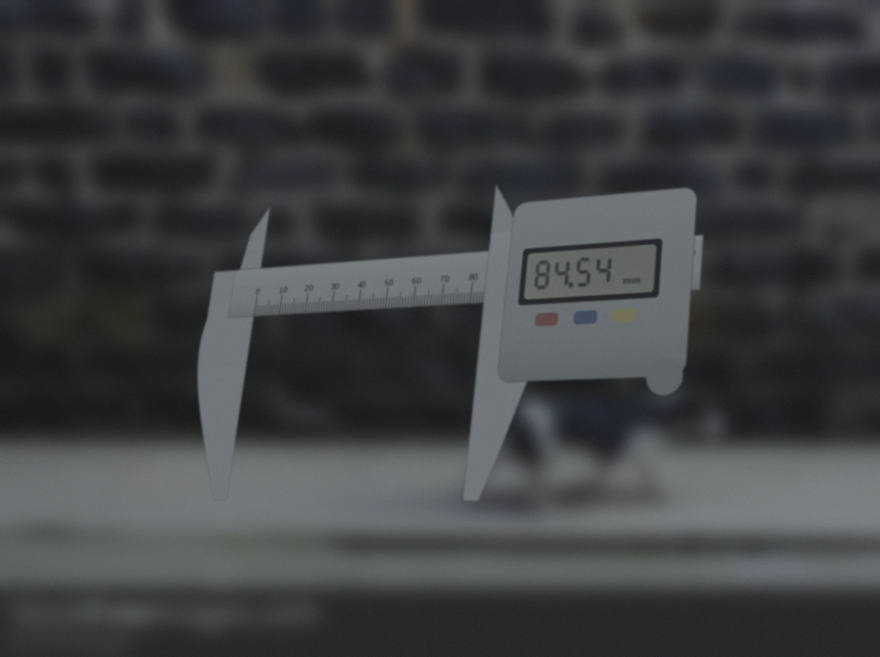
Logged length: value=84.54 unit=mm
